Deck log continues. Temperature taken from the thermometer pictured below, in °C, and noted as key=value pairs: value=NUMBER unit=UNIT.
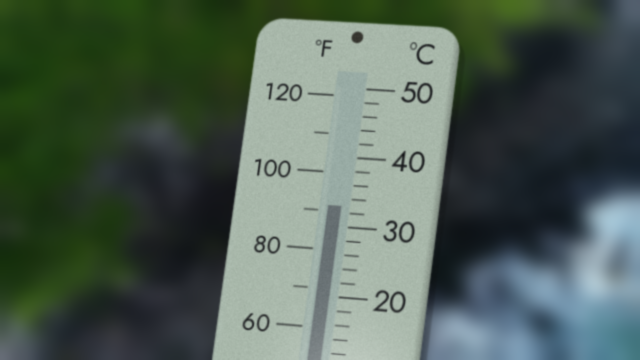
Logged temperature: value=33 unit=°C
